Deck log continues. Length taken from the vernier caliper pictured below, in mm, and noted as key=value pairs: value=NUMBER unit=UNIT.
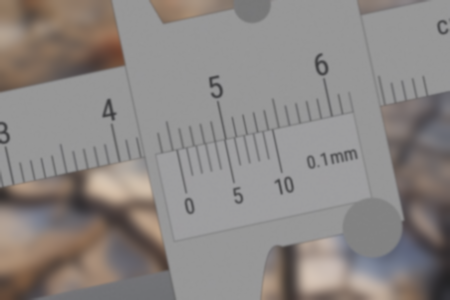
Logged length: value=45.4 unit=mm
